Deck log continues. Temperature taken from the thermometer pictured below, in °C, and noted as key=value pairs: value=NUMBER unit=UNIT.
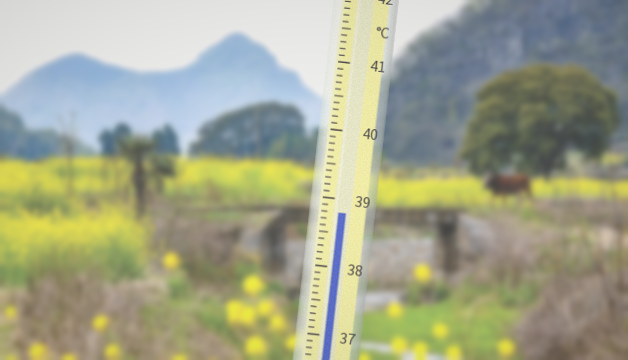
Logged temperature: value=38.8 unit=°C
